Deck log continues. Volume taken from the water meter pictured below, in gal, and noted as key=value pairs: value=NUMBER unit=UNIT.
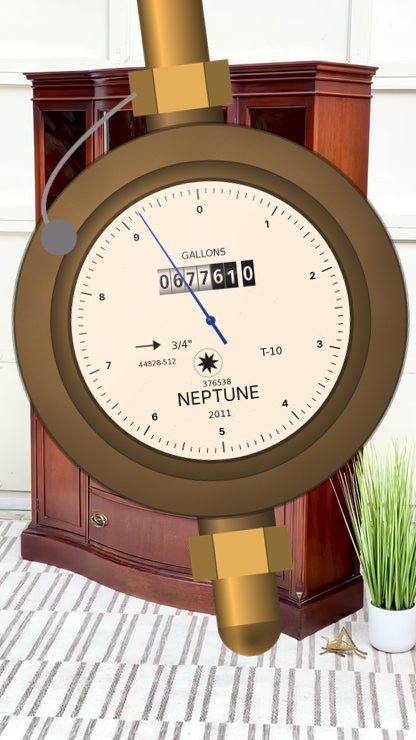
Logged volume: value=677609.2 unit=gal
